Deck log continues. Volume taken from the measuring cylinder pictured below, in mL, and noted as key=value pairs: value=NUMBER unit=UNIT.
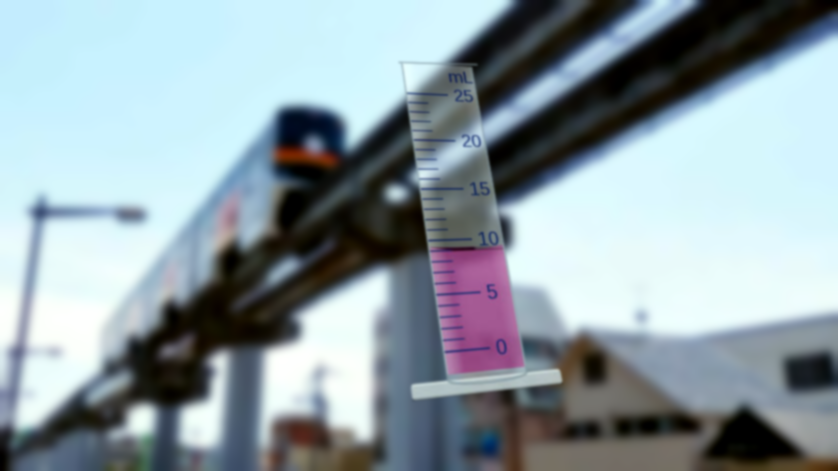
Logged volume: value=9 unit=mL
